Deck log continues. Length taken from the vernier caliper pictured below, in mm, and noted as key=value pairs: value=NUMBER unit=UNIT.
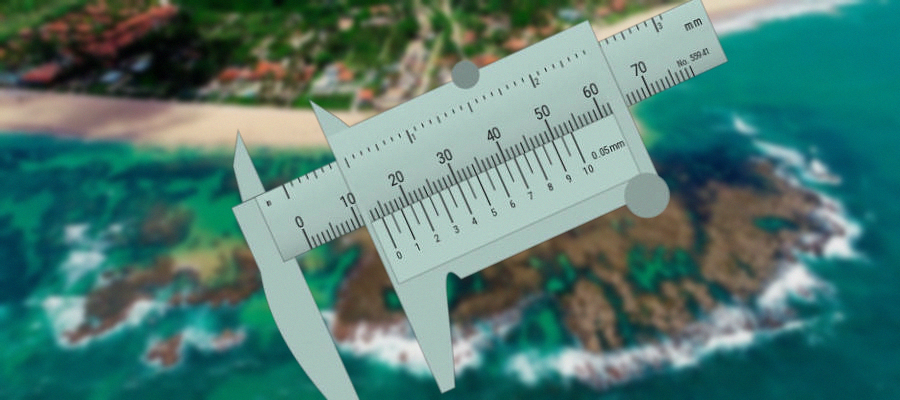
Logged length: value=14.5 unit=mm
